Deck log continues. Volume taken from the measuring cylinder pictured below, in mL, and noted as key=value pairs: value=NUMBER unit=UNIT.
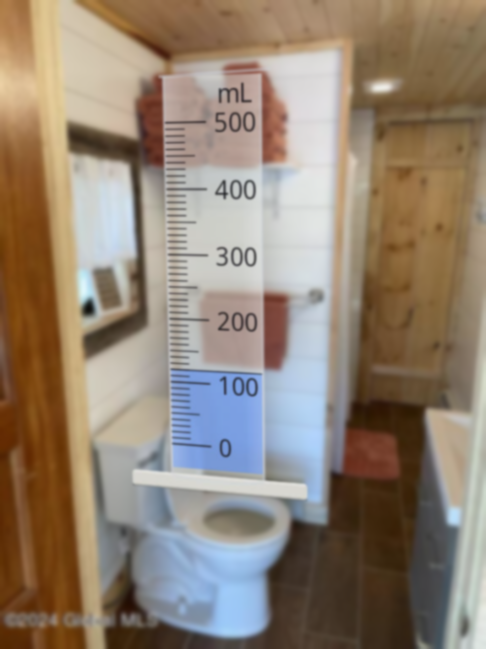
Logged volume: value=120 unit=mL
